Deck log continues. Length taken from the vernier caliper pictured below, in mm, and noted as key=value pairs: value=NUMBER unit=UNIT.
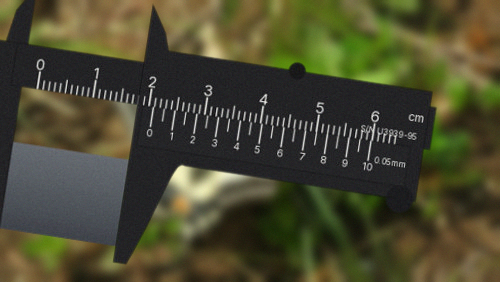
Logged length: value=20.8 unit=mm
